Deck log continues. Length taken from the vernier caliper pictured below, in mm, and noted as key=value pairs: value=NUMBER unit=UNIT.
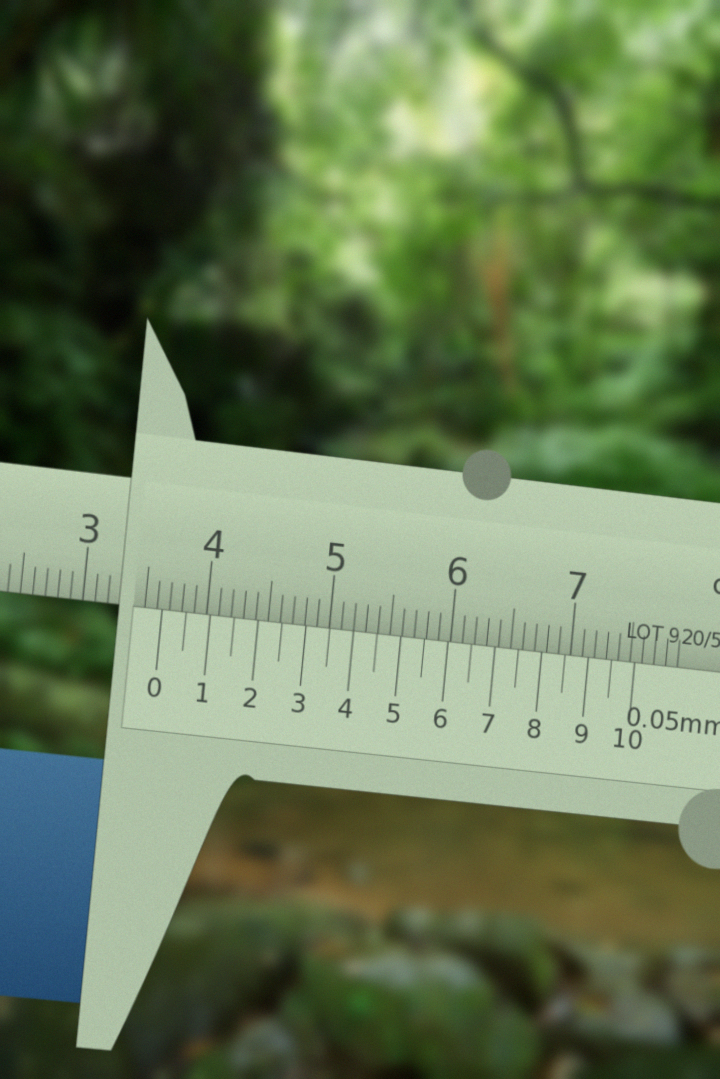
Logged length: value=36.4 unit=mm
